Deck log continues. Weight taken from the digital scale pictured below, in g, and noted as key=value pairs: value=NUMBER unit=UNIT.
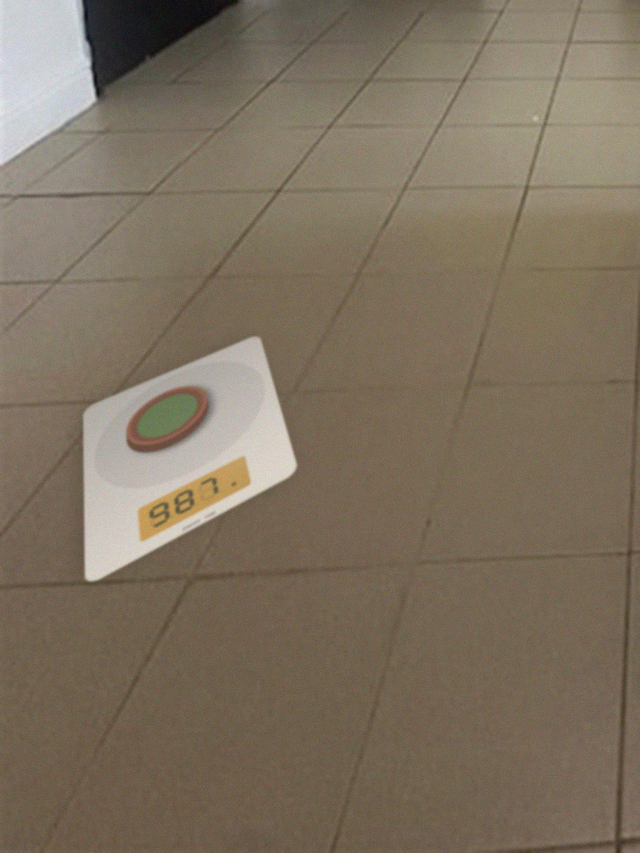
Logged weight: value=987 unit=g
